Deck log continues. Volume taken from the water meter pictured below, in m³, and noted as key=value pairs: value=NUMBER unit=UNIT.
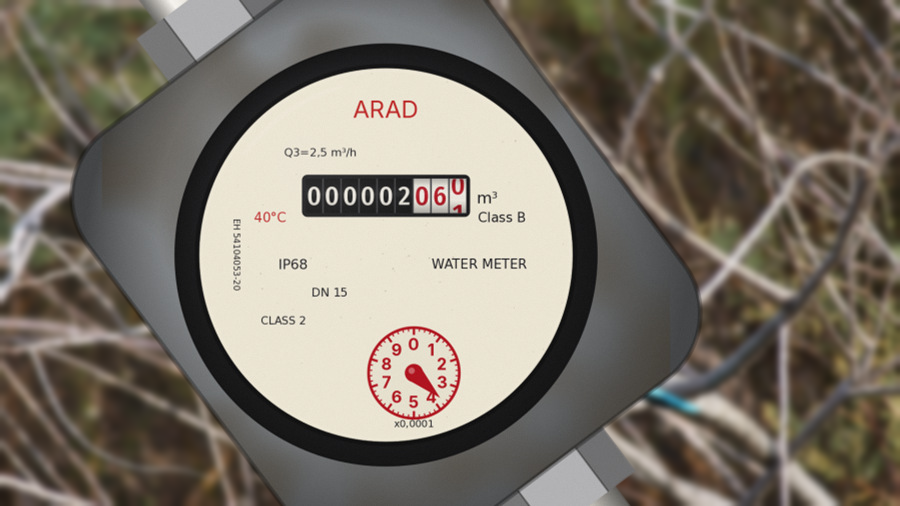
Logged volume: value=2.0603 unit=m³
